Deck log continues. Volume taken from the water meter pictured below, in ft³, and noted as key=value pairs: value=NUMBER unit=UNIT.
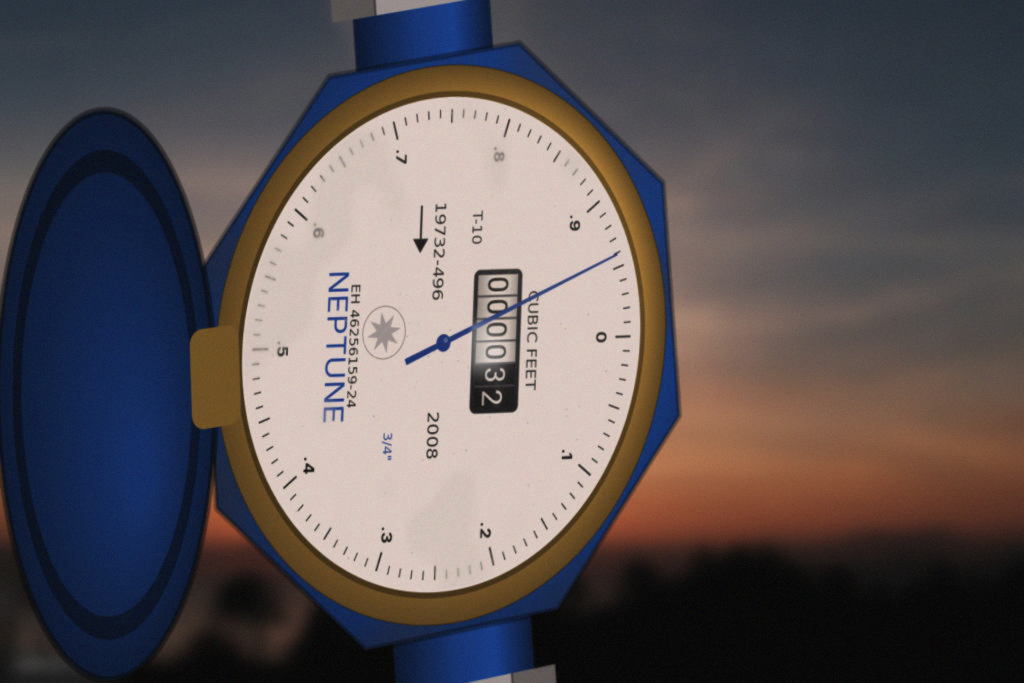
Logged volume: value=31.94 unit=ft³
